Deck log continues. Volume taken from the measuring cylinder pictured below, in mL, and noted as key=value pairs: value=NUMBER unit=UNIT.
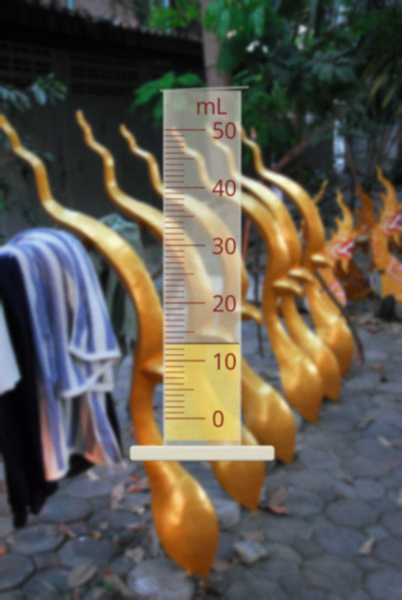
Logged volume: value=13 unit=mL
